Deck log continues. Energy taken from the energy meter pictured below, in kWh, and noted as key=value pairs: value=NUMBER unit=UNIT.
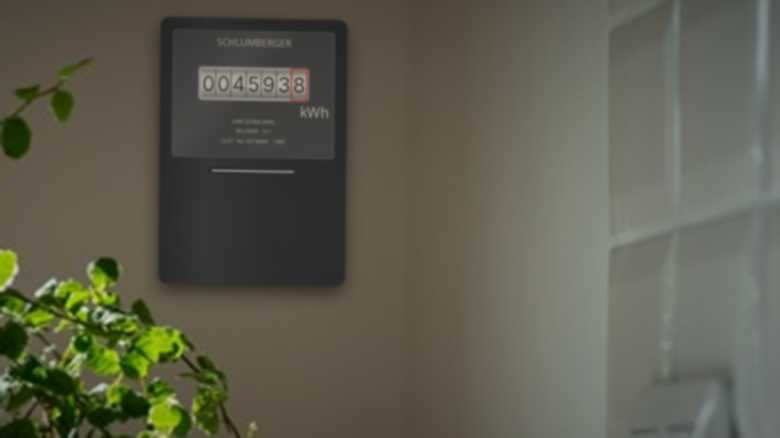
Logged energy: value=4593.8 unit=kWh
